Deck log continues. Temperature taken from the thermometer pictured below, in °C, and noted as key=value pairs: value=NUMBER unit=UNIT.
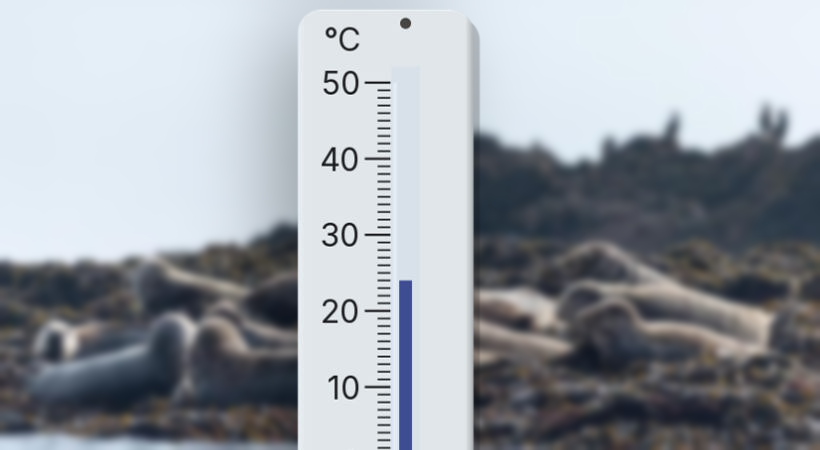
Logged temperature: value=24 unit=°C
